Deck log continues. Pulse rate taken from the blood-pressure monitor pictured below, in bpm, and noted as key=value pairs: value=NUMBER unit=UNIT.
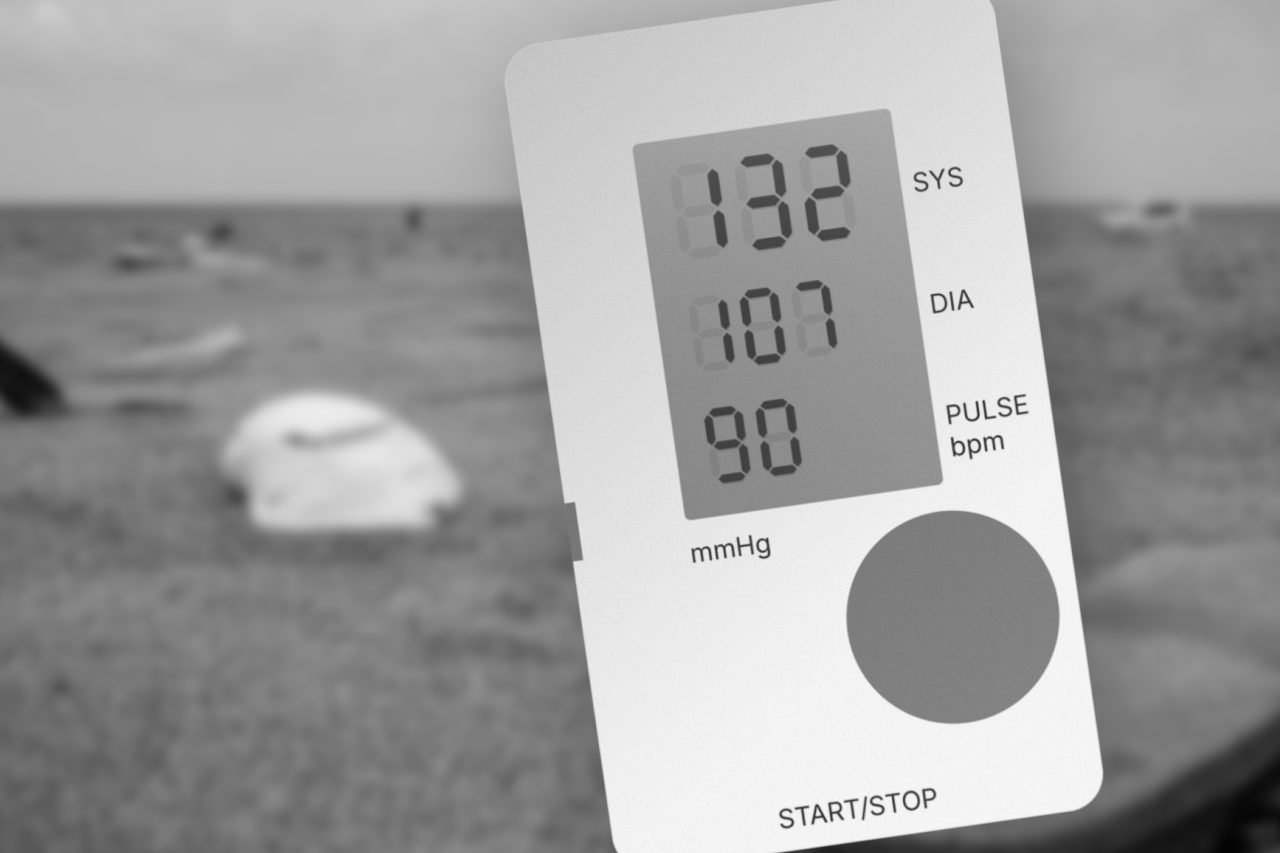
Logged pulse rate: value=90 unit=bpm
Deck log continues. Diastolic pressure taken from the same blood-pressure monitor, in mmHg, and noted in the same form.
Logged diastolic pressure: value=107 unit=mmHg
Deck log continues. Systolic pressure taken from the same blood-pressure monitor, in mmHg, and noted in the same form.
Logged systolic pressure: value=132 unit=mmHg
